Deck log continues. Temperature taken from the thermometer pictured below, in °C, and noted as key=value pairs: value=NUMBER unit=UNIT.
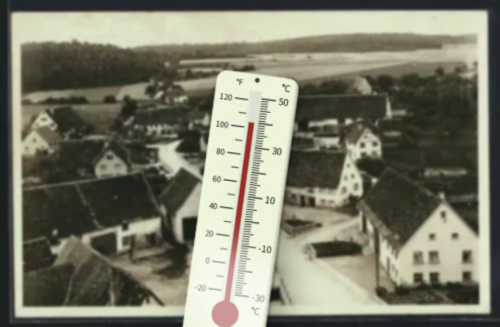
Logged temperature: value=40 unit=°C
